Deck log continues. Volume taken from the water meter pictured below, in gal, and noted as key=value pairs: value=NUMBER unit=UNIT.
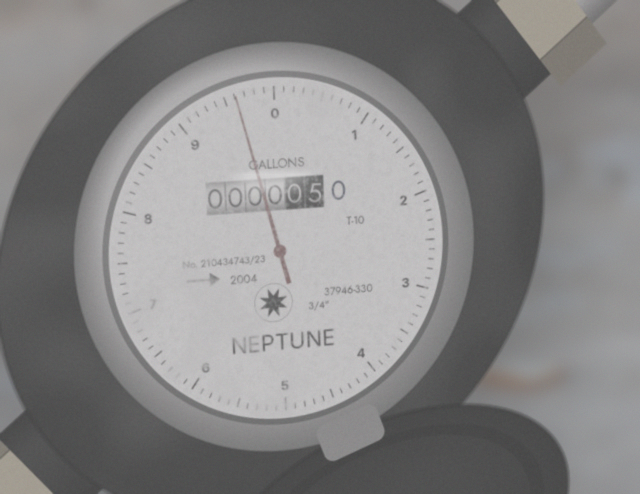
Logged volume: value=49.6 unit=gal
